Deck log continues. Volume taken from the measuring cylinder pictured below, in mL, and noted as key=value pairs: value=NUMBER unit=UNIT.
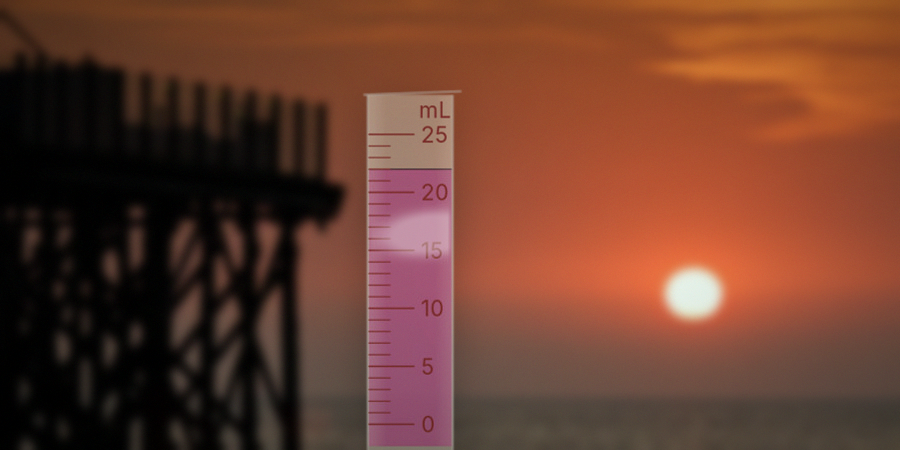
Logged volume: value=22 unit=mL
